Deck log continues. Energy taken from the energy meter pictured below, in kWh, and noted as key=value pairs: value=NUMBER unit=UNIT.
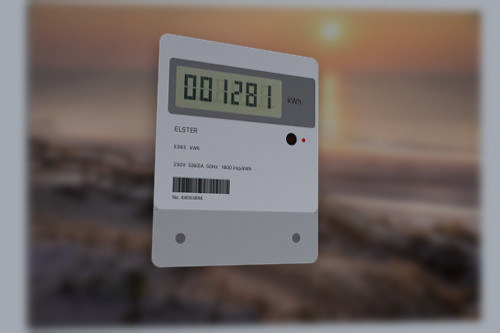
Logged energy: value=1281 unit=kWh
